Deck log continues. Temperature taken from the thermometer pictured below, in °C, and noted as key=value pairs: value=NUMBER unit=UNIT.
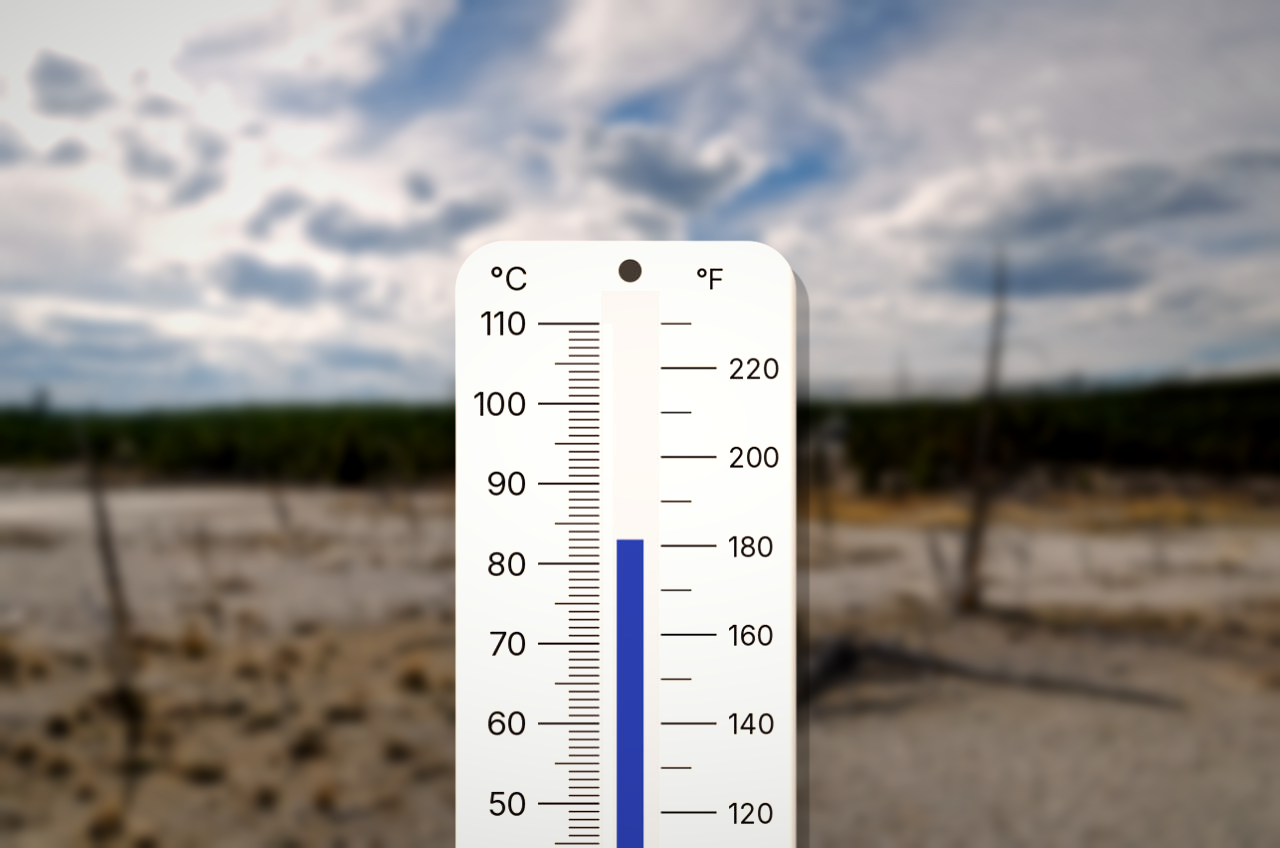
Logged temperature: value=83 unit=°C
